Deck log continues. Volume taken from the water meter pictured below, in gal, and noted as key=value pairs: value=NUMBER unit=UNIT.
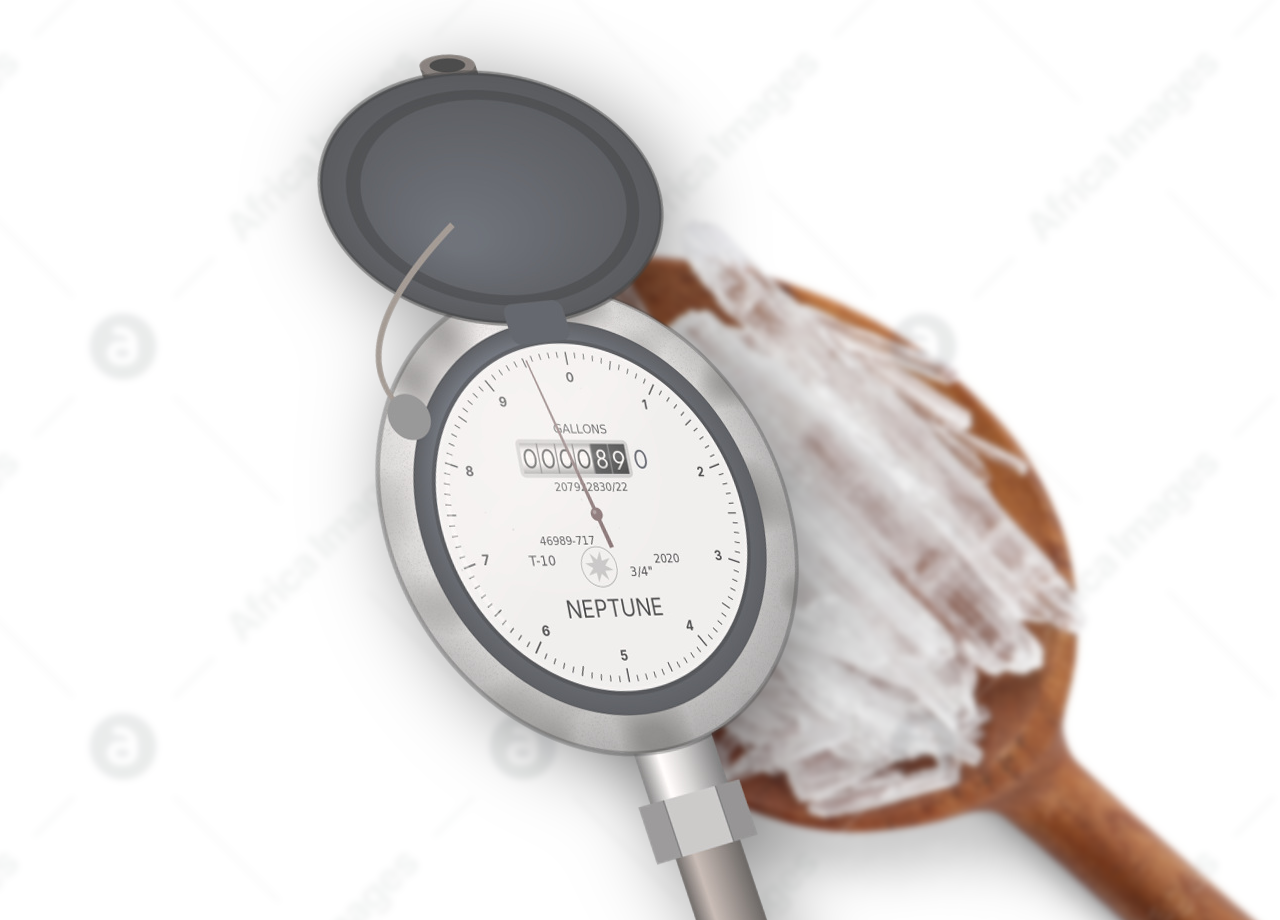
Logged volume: value=889.5 unit=gal
